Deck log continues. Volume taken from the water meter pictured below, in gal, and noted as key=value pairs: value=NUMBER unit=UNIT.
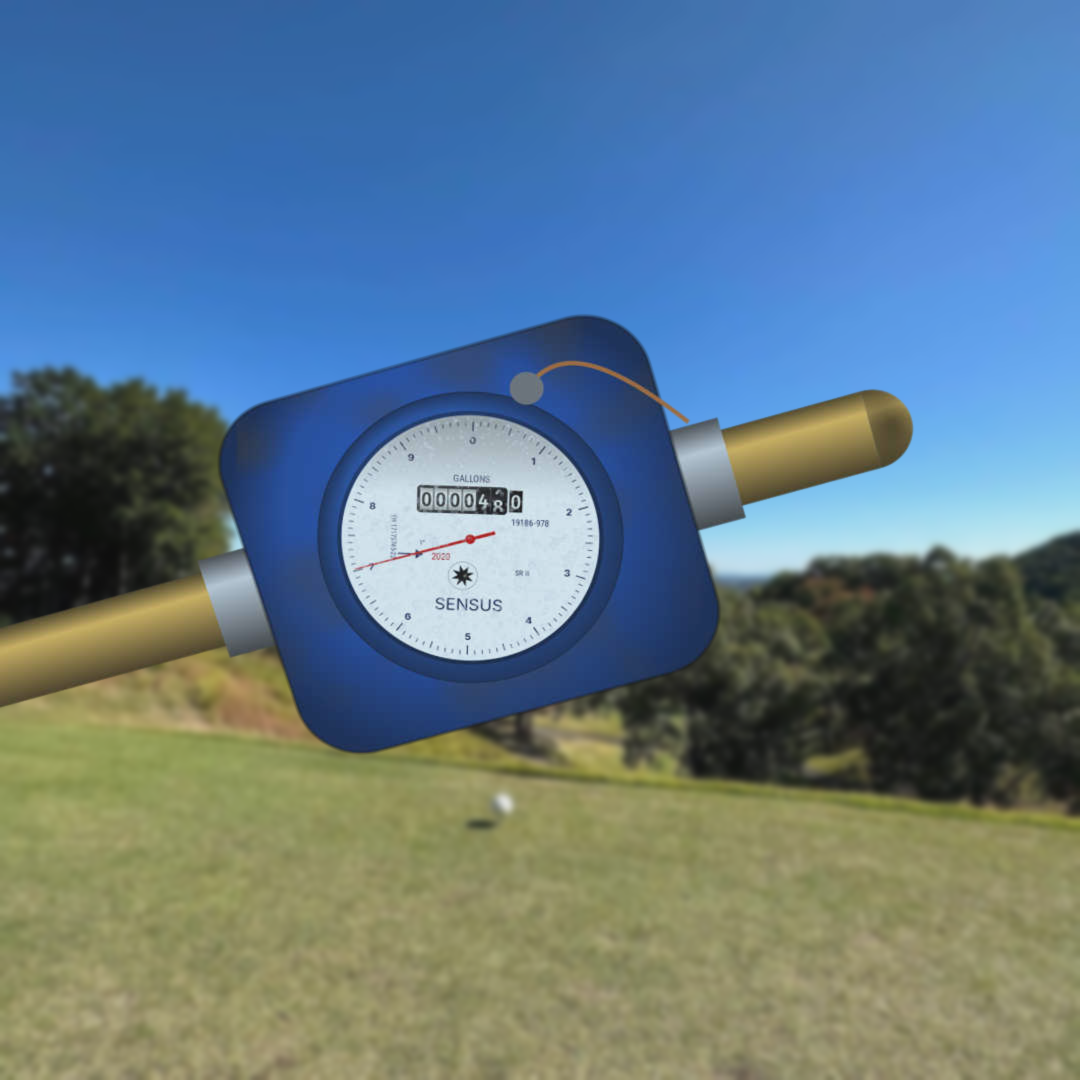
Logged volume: value=477.0 unit=gal
